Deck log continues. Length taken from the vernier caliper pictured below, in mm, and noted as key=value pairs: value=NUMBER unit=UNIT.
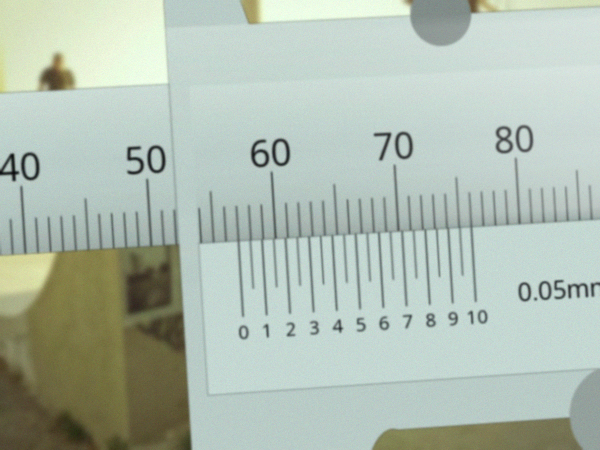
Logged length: value=57.0 unit=mm
